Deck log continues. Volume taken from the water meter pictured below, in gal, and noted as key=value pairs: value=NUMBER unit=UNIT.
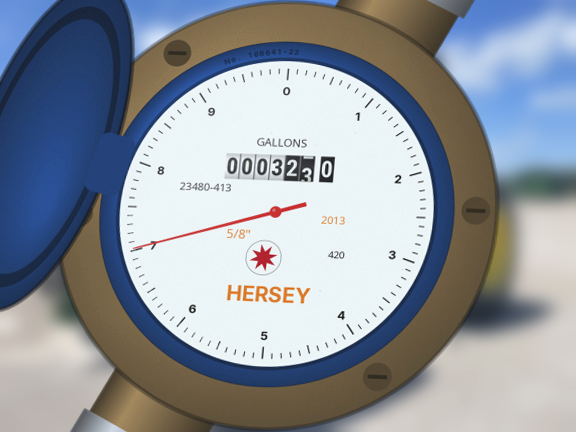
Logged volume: value=3227.0 unit=gal
